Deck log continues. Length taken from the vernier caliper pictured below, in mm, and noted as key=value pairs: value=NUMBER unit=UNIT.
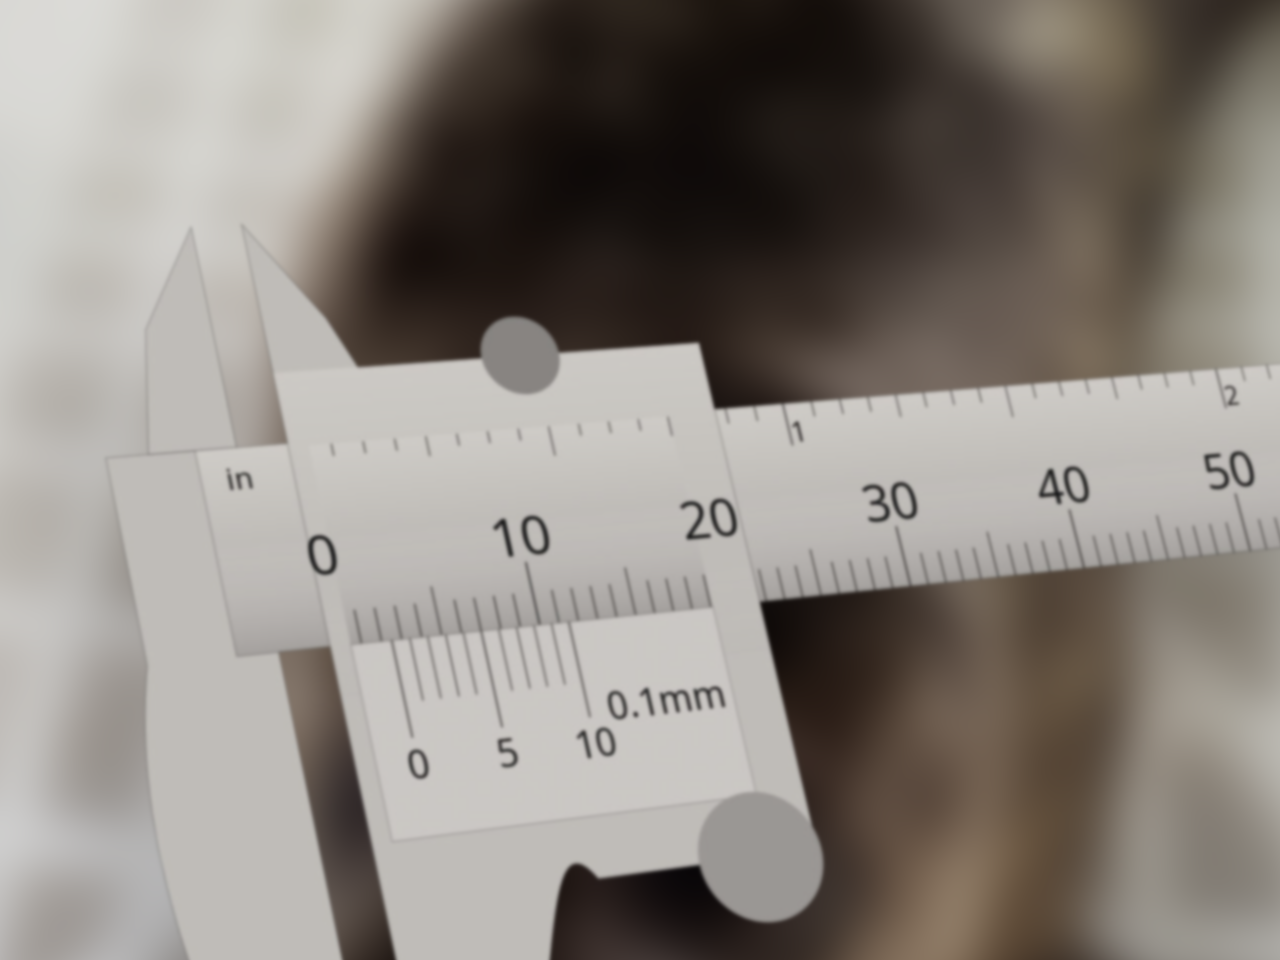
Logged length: value=2.5 unit=mm
